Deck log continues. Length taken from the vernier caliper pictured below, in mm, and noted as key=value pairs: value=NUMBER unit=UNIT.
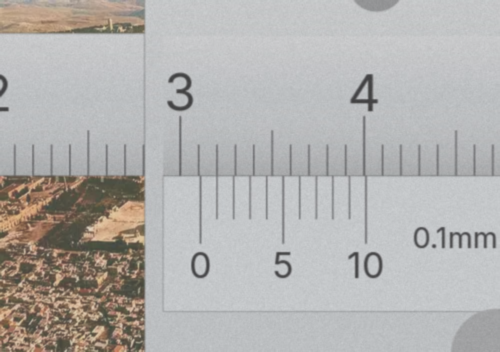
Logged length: value=31.1 unit=mm
